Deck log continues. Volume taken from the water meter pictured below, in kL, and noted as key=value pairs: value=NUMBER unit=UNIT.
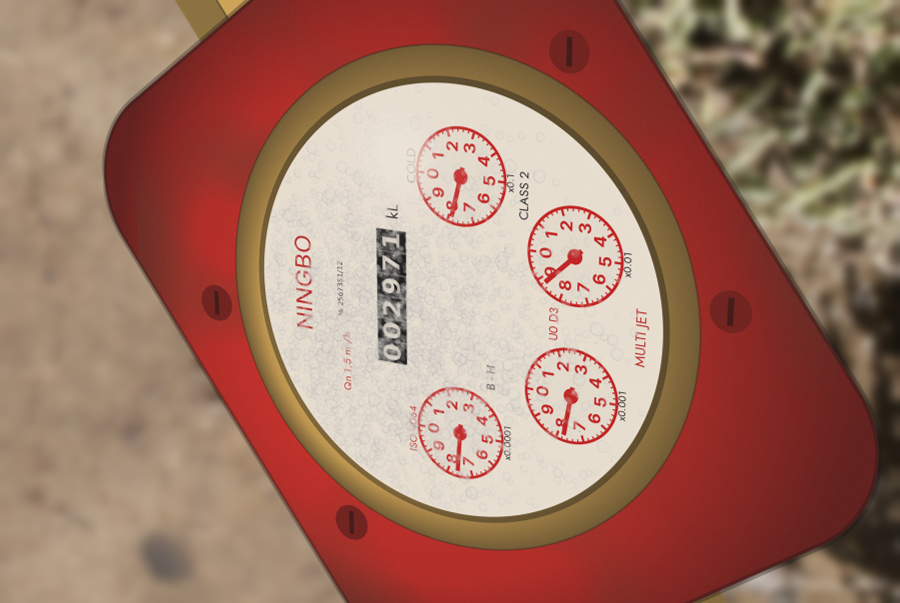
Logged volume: value=2971.7877 unit=kL
